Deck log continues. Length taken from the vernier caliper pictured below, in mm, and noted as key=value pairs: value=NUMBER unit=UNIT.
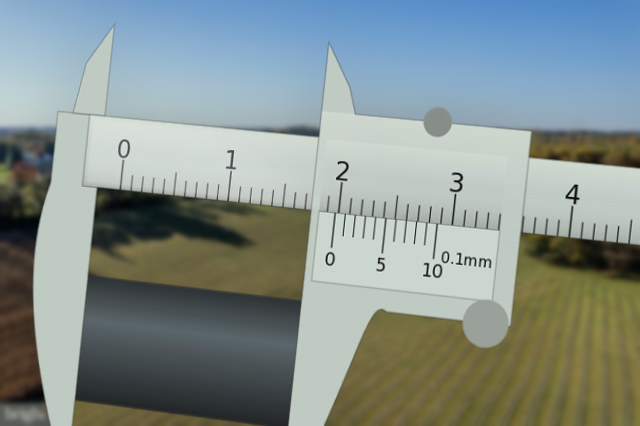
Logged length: value=19.7 unit=mm
